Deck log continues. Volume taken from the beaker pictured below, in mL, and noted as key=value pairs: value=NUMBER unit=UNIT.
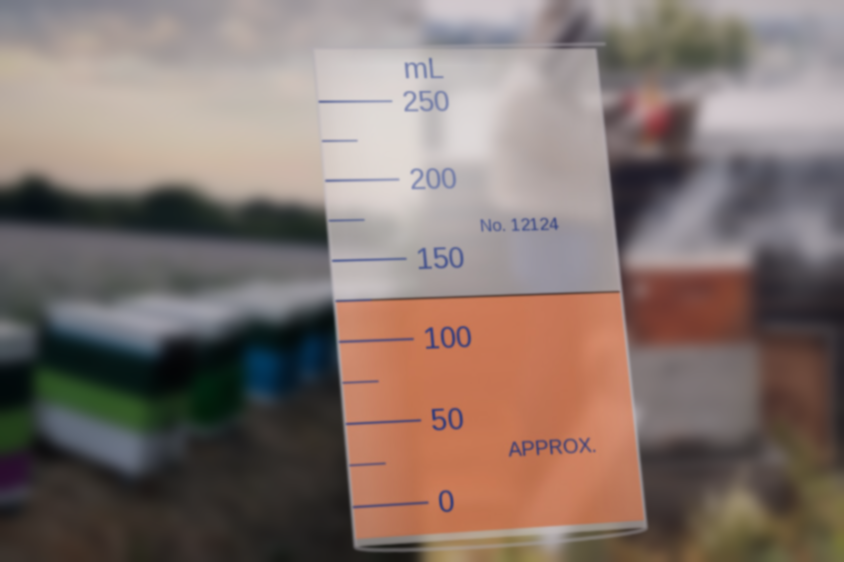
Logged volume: value=125 unit=mL
